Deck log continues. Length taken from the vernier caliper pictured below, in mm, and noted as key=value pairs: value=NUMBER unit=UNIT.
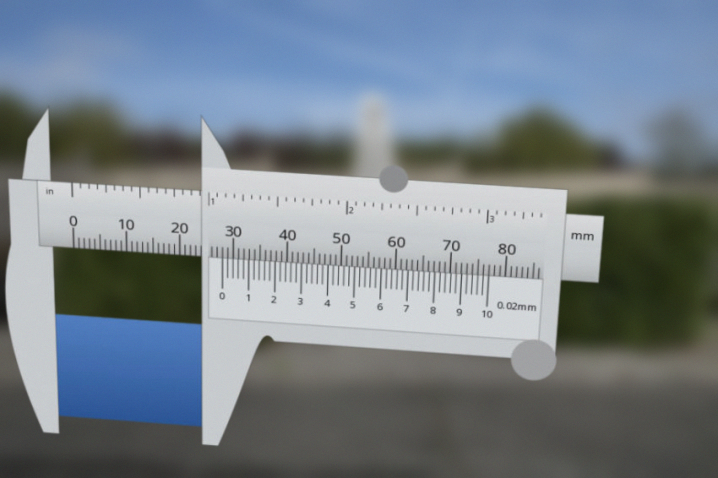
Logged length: value=28.0 unit=mm
